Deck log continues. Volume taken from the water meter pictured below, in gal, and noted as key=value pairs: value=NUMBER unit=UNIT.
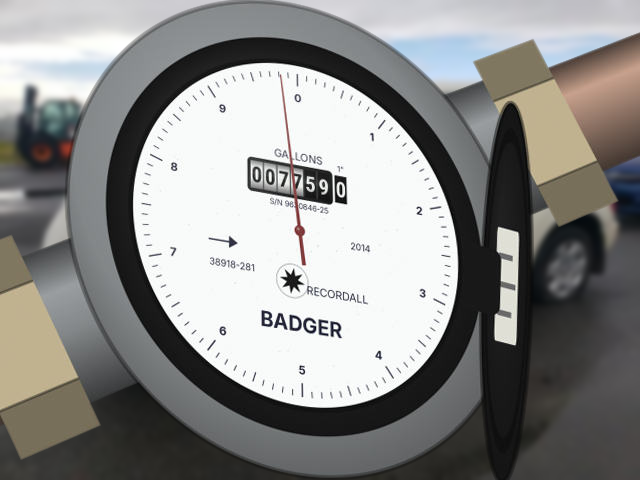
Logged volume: value=77589.8 unit=gal
